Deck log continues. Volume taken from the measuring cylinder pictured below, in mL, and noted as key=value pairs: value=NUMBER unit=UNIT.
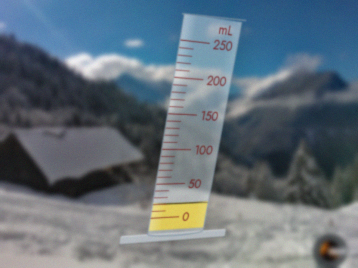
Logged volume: value=20 unit=mL
